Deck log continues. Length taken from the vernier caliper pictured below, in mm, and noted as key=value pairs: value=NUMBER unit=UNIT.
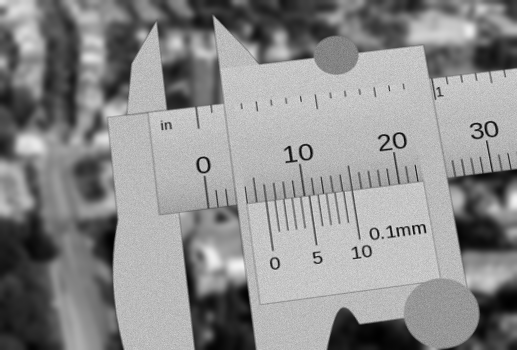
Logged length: value=6.0 unit=mm
